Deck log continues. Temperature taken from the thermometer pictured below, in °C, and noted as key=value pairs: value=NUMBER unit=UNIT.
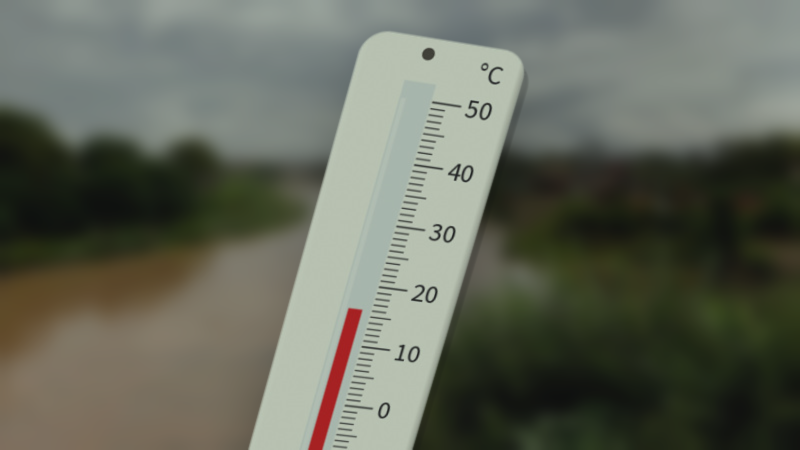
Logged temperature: value=16 unit=°C
